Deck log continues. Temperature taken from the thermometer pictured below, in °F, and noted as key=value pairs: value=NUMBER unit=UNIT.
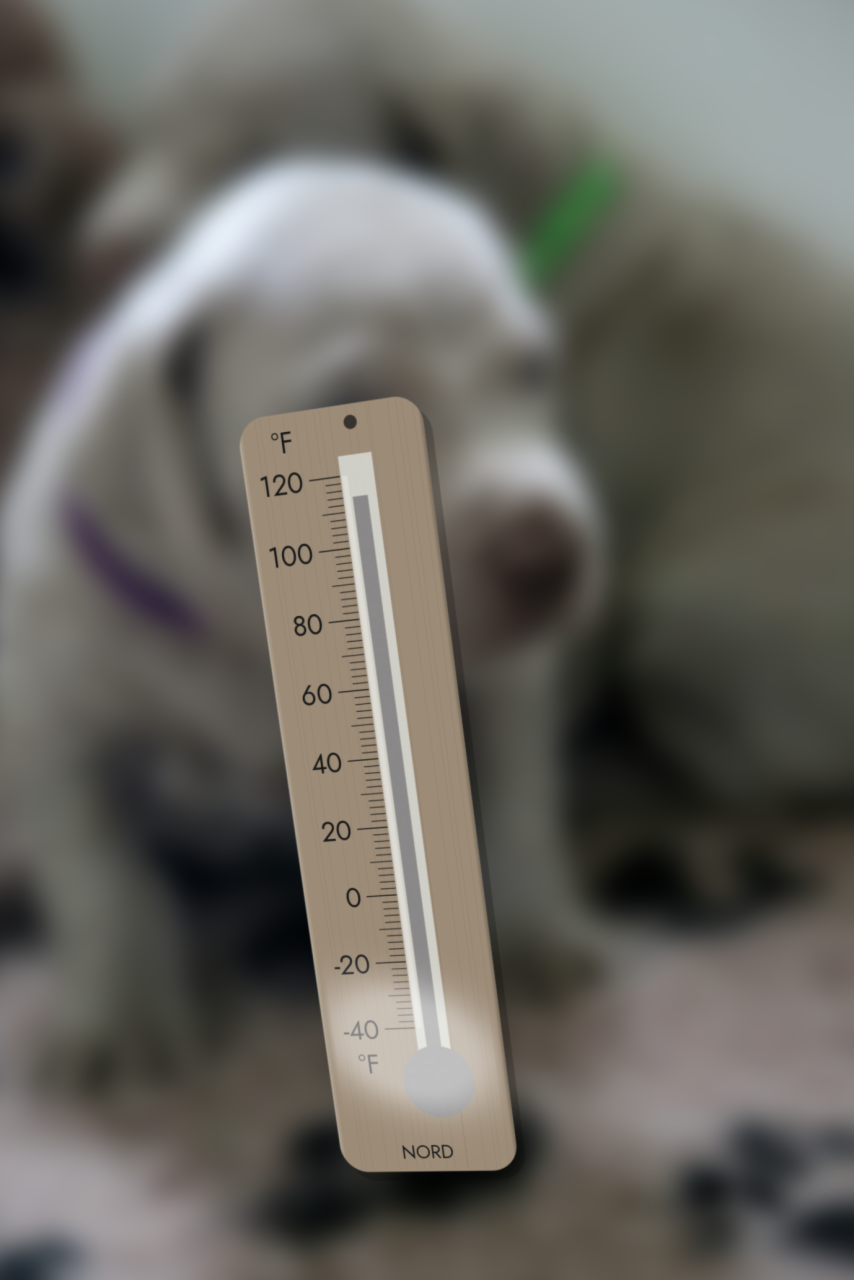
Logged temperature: value=114 unit=°F
